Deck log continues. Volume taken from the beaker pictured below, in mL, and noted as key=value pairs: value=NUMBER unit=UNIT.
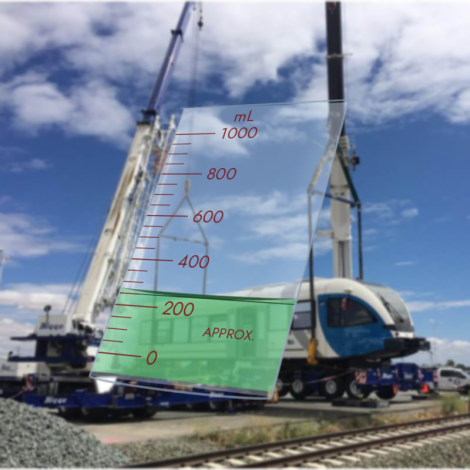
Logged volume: value=250 unit=mL
